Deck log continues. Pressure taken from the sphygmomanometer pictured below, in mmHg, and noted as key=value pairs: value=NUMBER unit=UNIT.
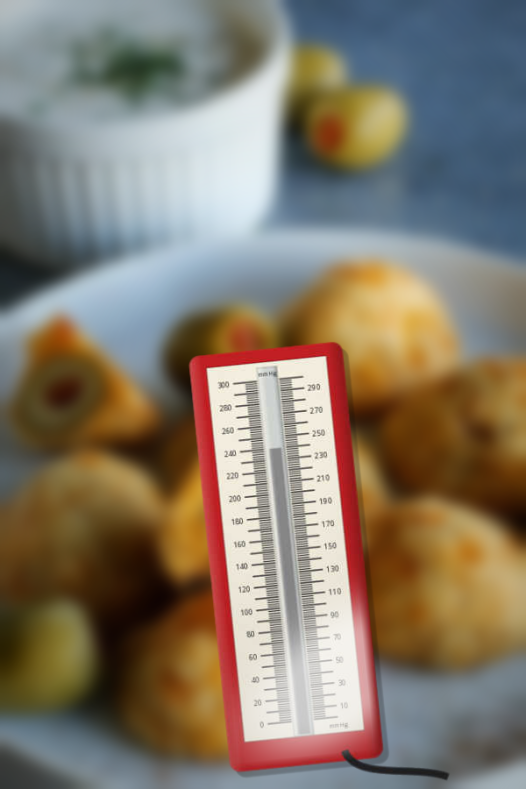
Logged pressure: value=240 unit=mmHg
